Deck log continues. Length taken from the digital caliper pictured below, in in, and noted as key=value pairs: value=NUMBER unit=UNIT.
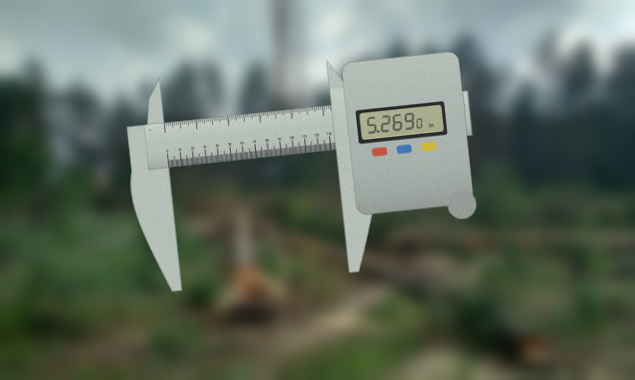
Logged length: value=5.2690 unit=in
